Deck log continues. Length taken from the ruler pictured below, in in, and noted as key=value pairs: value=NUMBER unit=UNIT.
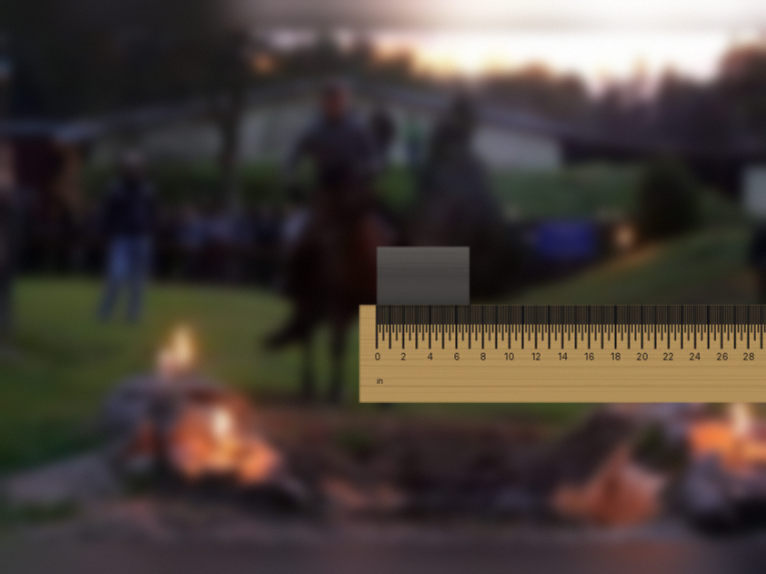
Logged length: value=7 unit=in
